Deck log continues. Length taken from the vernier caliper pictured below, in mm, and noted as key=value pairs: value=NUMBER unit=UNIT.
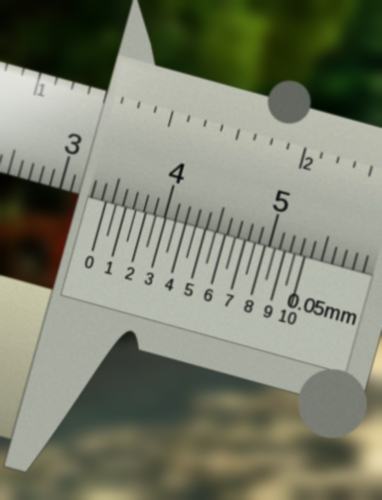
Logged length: value=34.4 unit=mm
